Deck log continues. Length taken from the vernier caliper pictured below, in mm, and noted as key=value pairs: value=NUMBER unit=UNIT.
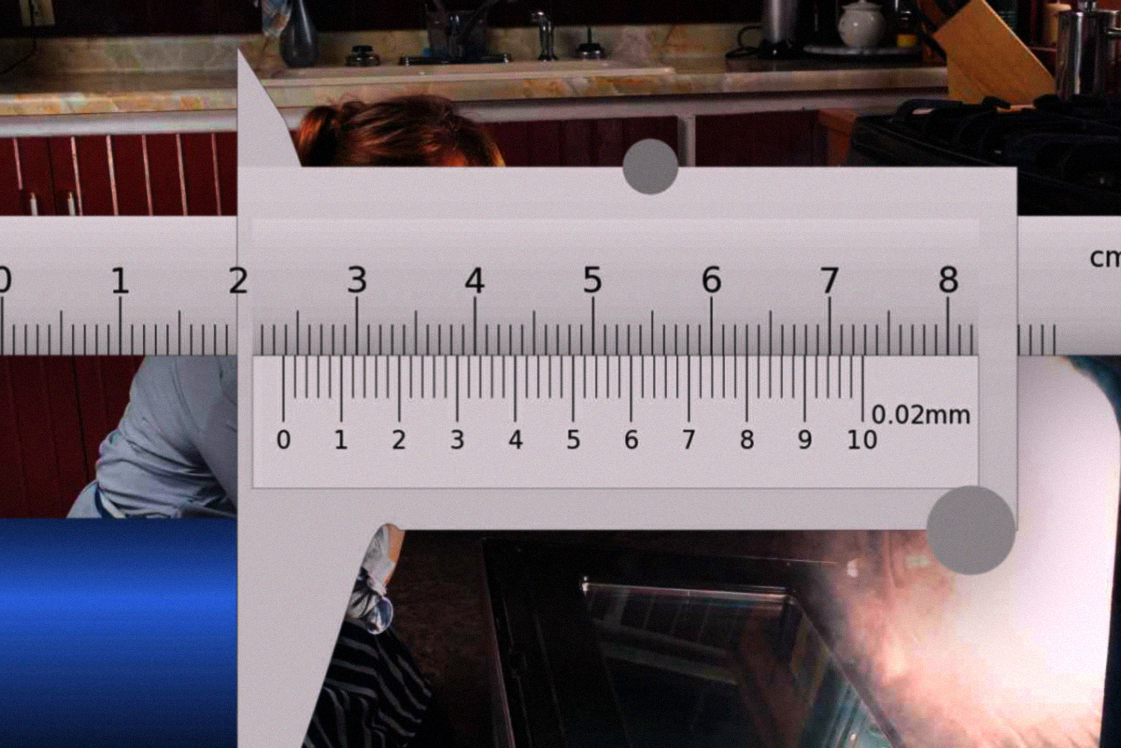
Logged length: value=23.8 unit=mm
